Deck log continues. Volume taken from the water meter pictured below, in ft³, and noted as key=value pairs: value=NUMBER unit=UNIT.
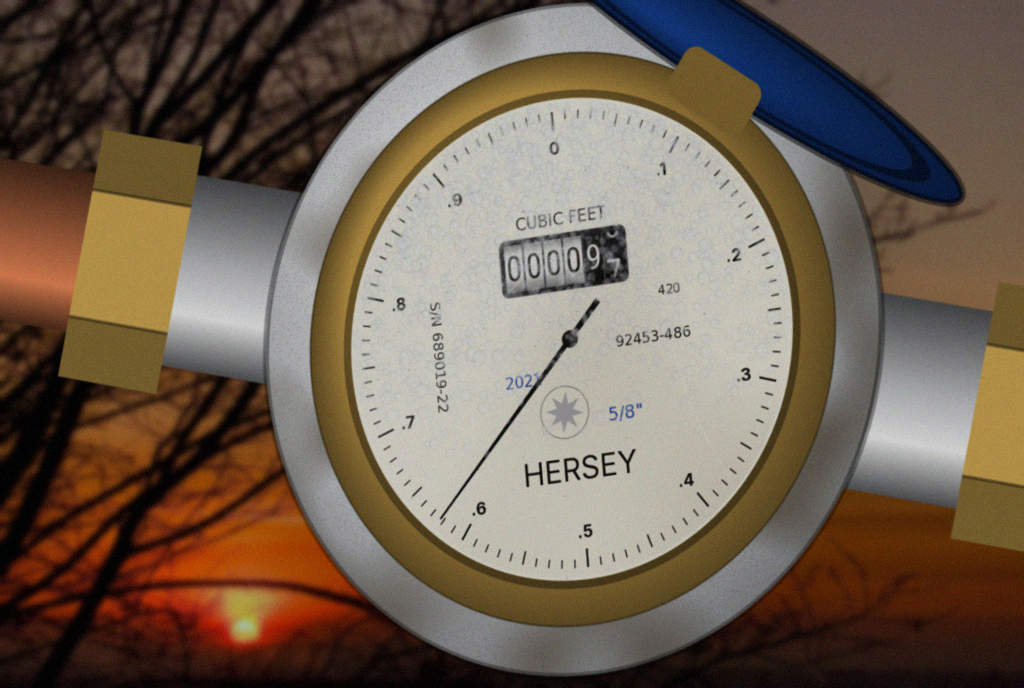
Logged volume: value=96.62 unit=ft³
